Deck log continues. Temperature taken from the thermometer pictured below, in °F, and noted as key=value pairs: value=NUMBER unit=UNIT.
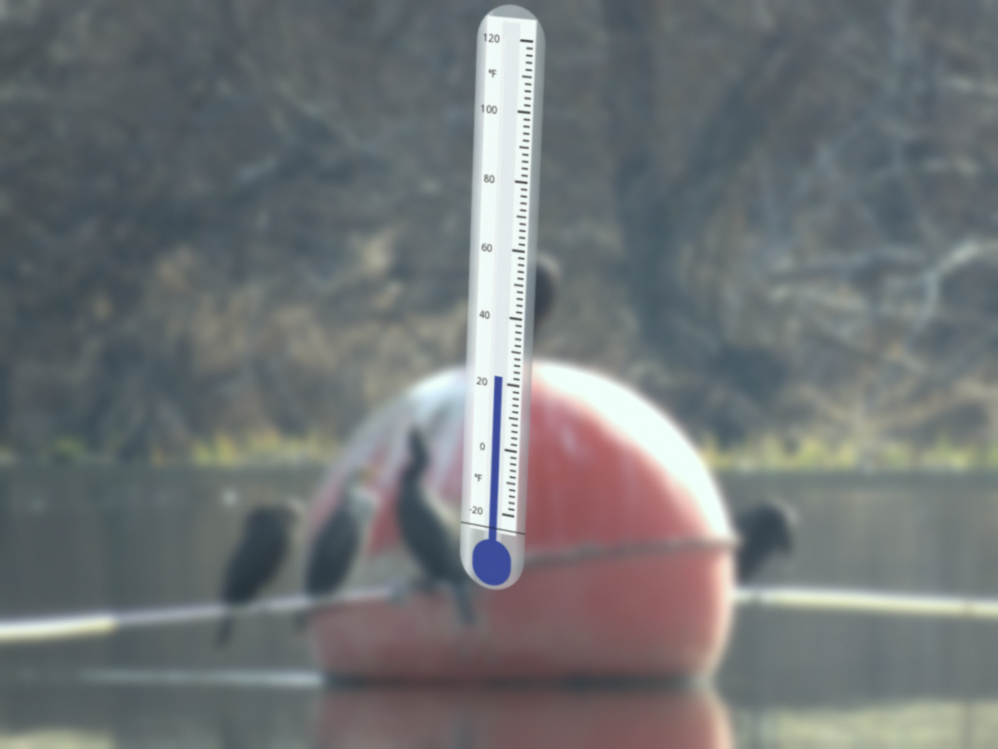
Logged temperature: value=22 unit=°F
